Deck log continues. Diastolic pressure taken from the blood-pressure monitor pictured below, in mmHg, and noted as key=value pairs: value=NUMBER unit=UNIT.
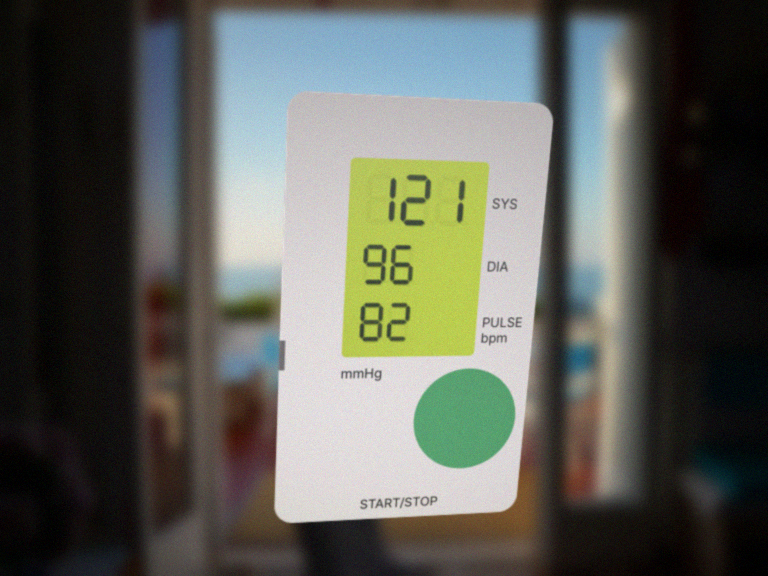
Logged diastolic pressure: value=96 unit=mmHg
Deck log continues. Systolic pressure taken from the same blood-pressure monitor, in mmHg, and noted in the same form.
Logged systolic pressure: value=121 unit=mmHg
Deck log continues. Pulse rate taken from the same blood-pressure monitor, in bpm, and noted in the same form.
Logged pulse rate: value=82 unit=bpm
